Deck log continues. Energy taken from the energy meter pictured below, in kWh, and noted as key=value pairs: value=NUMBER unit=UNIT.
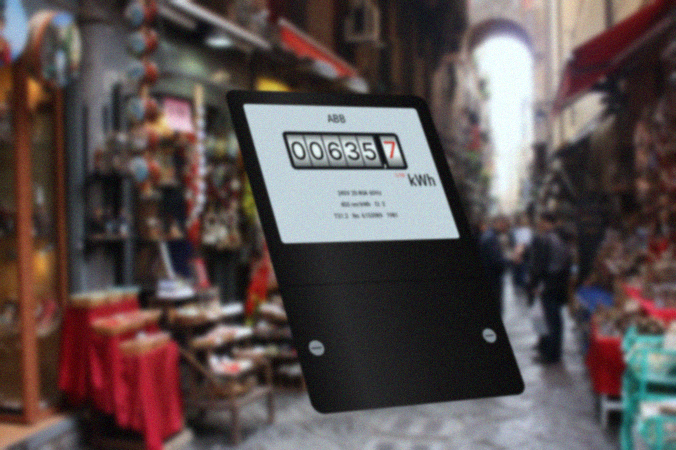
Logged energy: value=635.7 unit=kWh
